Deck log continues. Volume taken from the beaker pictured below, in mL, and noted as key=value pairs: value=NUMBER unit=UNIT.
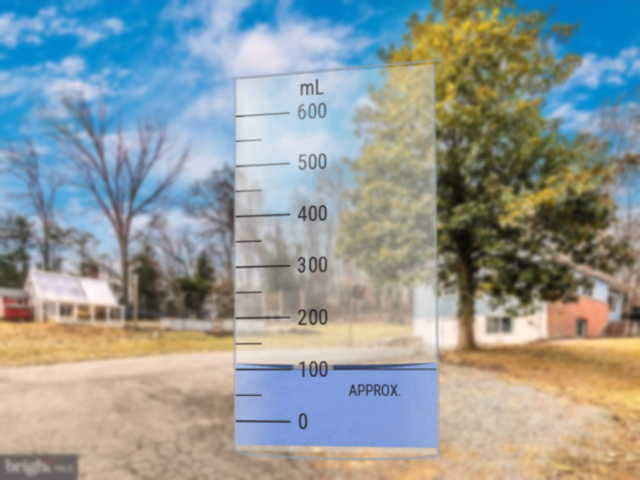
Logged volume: value=100 unit=mL
